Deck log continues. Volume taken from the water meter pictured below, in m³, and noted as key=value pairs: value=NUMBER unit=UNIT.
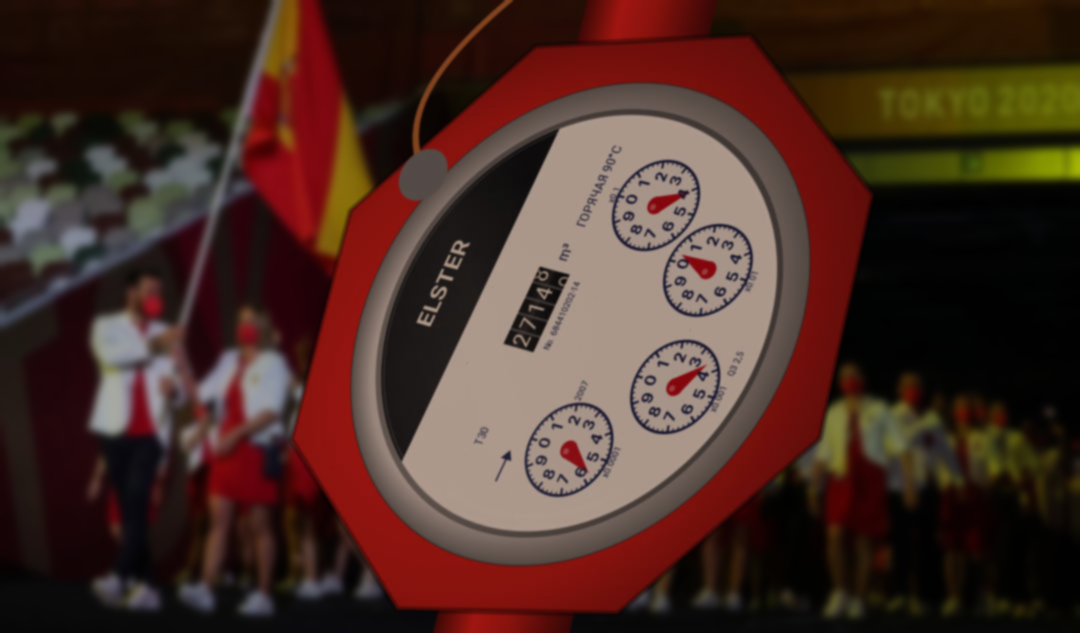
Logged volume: value=27148.4035 unit=m³
